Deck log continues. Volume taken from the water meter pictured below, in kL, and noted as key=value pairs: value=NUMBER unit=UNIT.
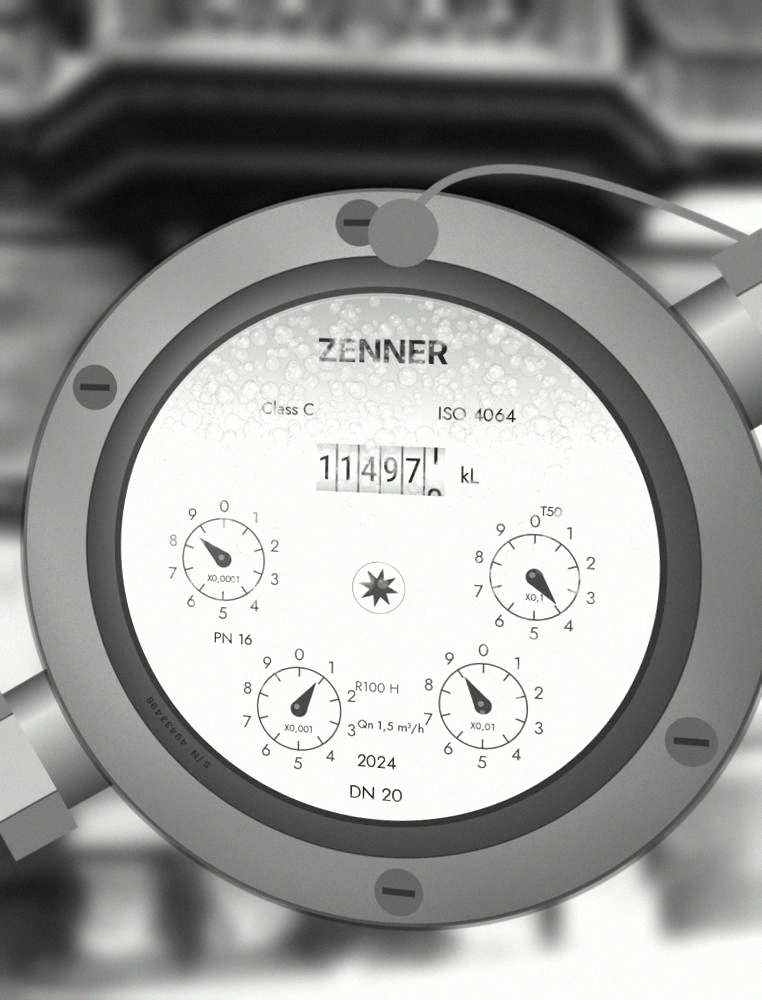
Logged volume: value=114971.3908 unit=kL
